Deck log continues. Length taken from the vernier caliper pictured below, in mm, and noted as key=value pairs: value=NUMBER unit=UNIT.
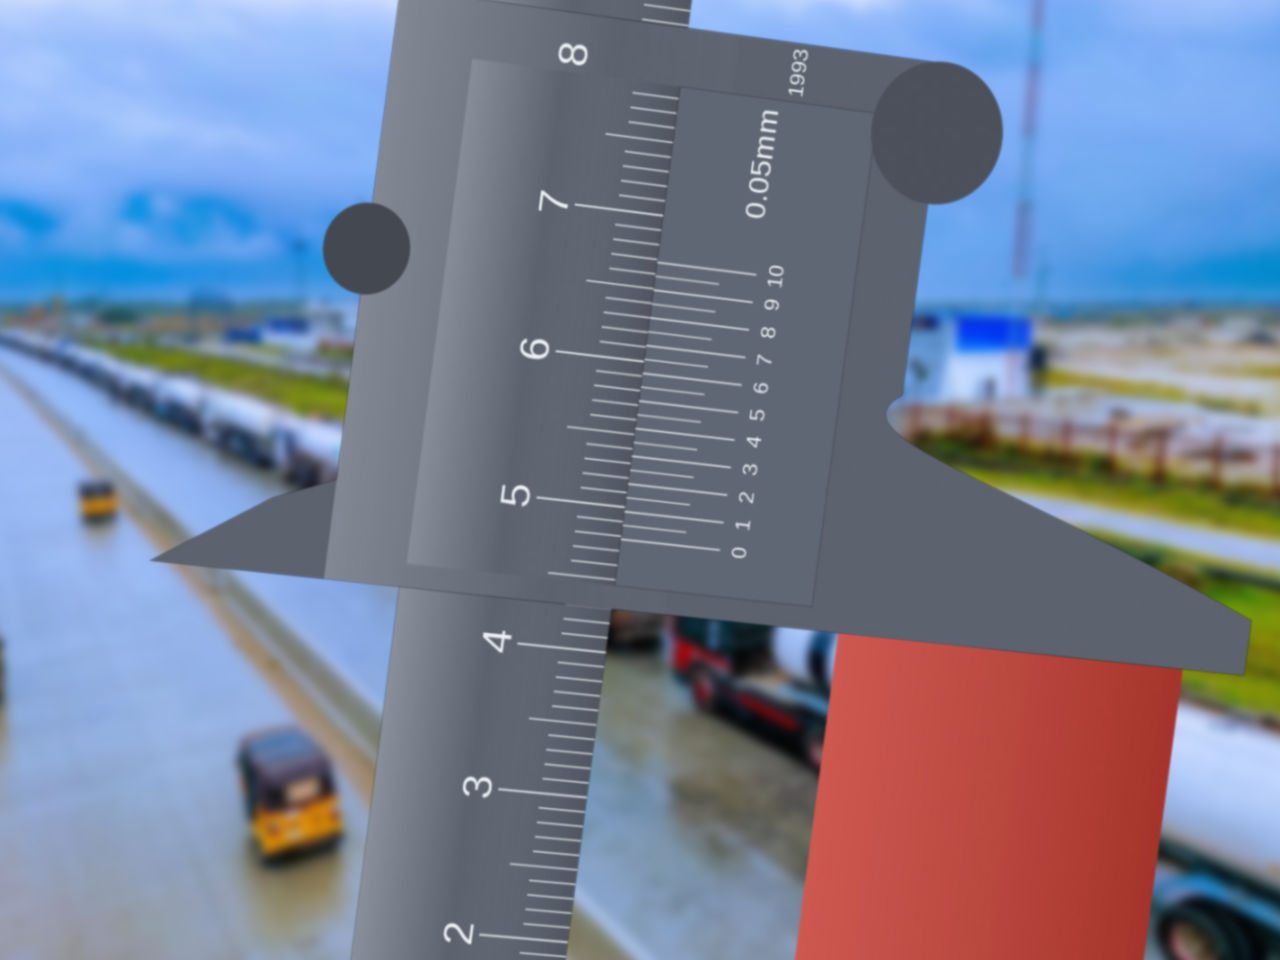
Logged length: value=47.8 unit=mm
